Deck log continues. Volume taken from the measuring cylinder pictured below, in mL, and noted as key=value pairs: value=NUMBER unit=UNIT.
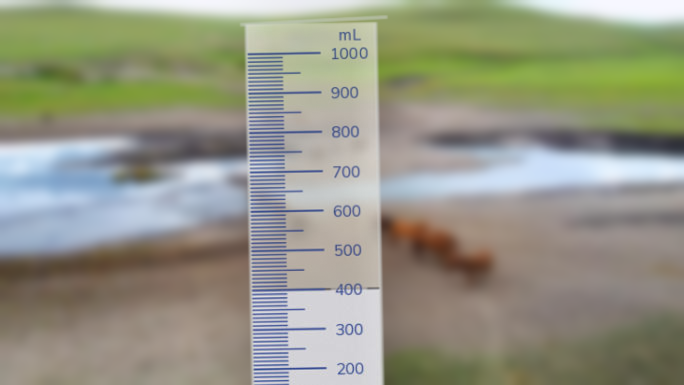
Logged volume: value=400 unit=mL
